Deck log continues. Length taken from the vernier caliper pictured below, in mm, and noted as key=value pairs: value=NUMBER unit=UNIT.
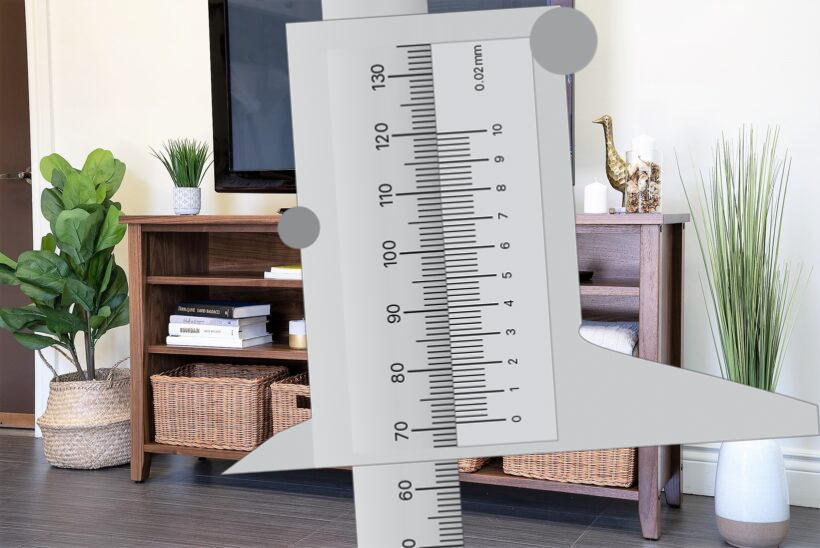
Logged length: value=70.8 unit=mm
